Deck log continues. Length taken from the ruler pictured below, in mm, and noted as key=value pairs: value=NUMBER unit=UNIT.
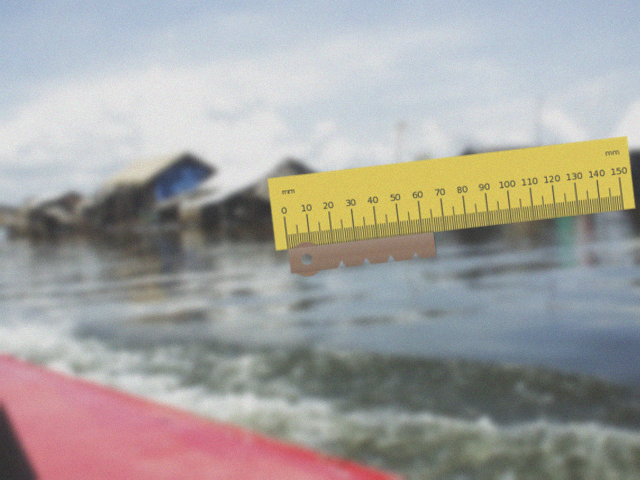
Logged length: value=65 unit=mm
